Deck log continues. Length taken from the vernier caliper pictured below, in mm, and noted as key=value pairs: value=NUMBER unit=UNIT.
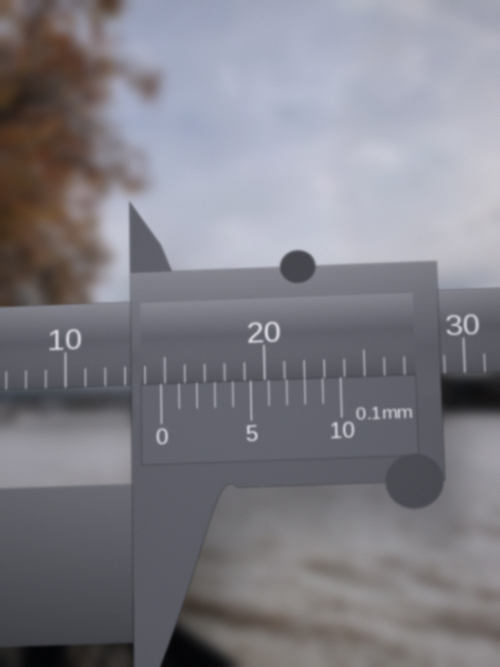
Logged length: value=14.8 unit=mm
